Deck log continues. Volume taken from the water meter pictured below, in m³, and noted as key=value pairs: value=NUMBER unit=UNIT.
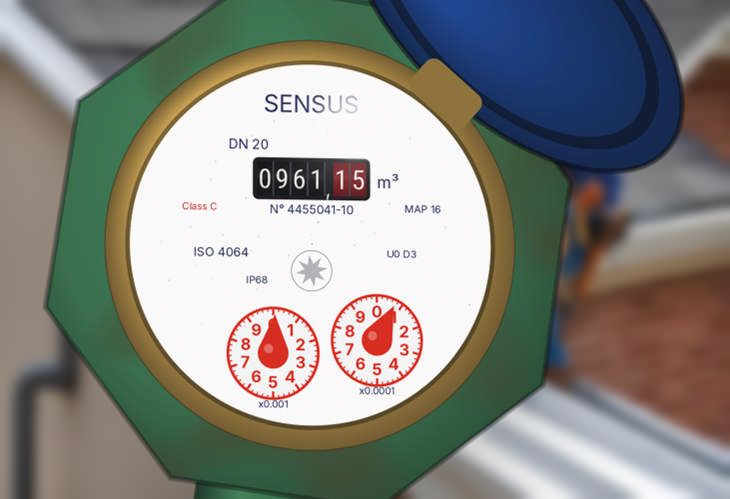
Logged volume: value=961.1500 unit=m³
